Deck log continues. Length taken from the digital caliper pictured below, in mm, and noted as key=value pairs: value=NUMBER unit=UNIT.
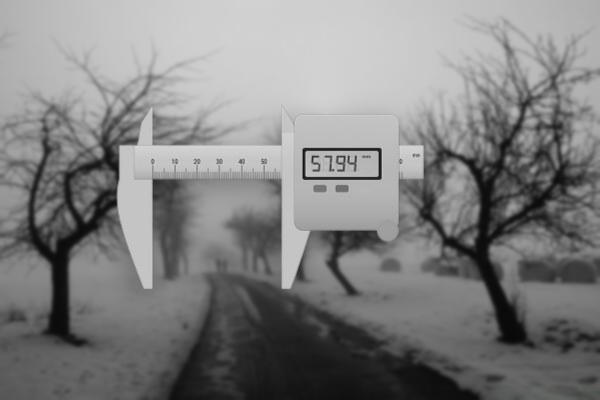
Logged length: value=57.94 unit=mm
